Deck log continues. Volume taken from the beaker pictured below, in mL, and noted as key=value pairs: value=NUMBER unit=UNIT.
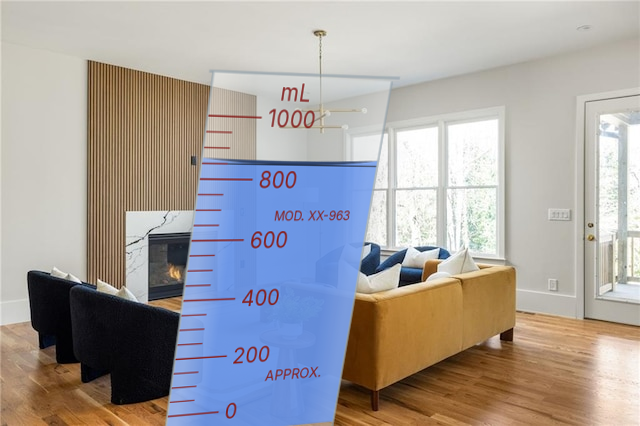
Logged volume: value=850 unit=mL
